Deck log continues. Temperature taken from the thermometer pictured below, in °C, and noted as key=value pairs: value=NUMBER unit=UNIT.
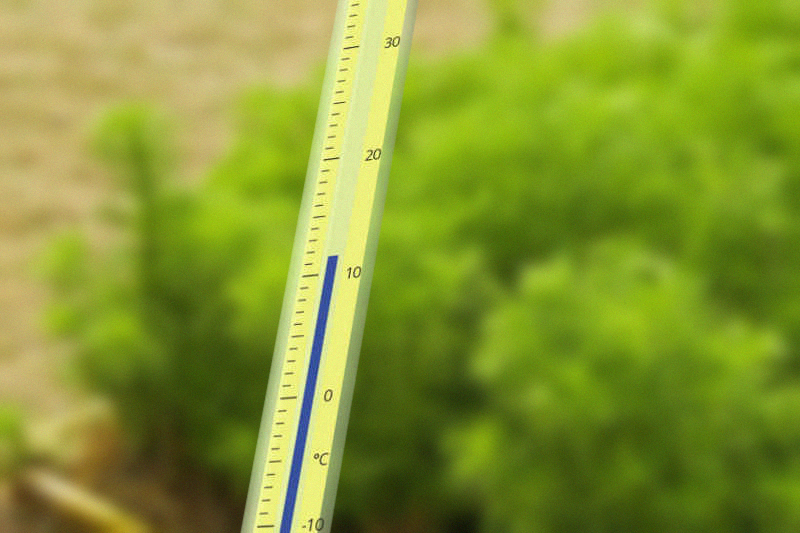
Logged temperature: value=11.5 unit=°C
